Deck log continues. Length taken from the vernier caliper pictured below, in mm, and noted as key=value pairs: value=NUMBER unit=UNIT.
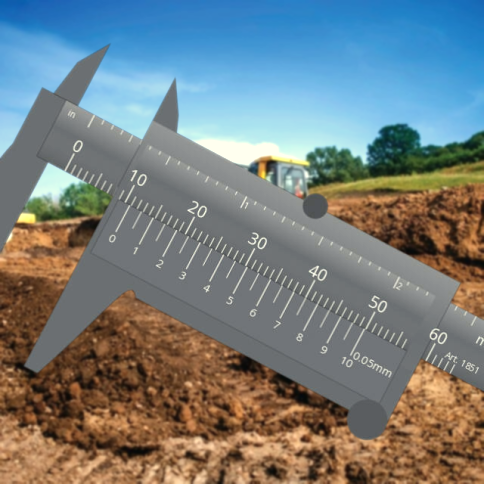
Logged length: value=10.8 unit=mm
